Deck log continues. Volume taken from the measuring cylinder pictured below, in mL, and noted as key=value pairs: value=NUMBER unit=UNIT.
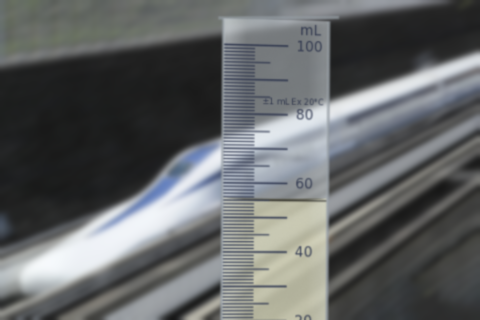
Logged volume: value=55 unit=mL
